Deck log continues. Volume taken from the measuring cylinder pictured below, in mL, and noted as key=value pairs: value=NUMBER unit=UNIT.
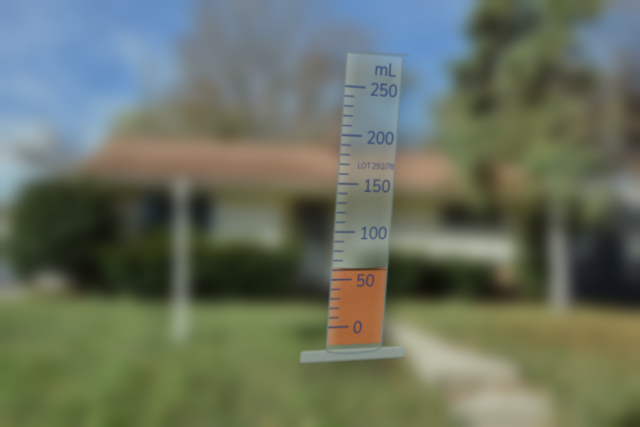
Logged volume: value=60 unit=mL
